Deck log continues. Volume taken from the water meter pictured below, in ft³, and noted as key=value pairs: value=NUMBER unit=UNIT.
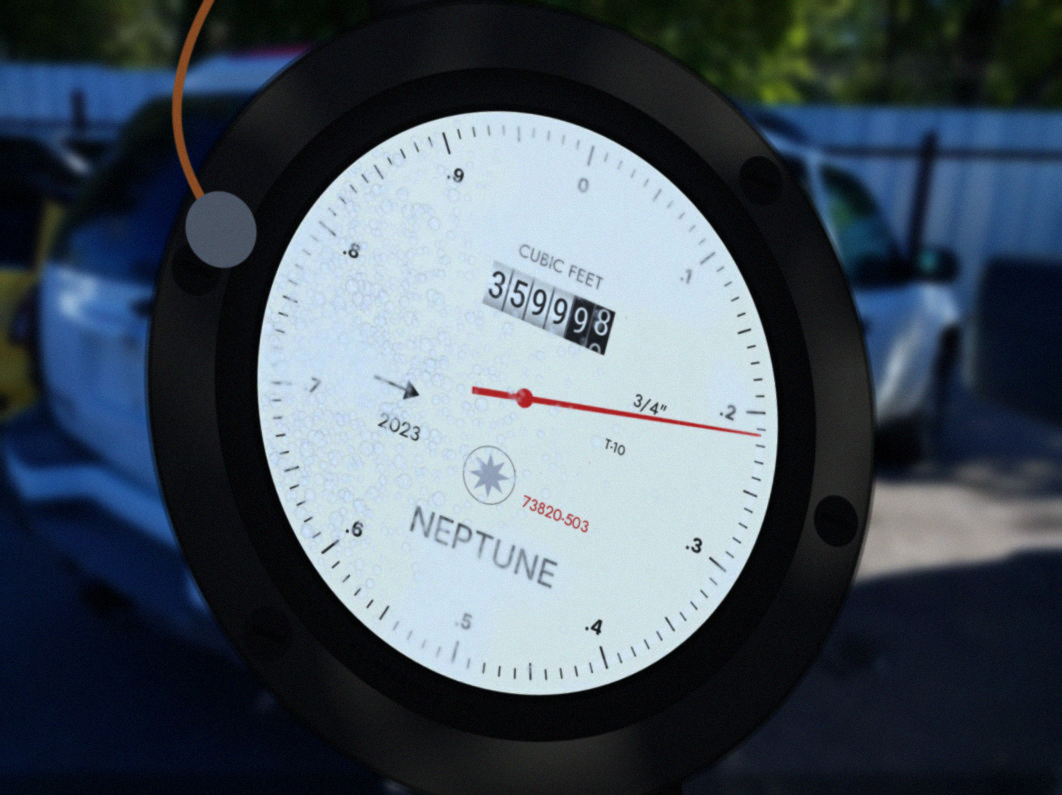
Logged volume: value=359998.21 unit=ft³
